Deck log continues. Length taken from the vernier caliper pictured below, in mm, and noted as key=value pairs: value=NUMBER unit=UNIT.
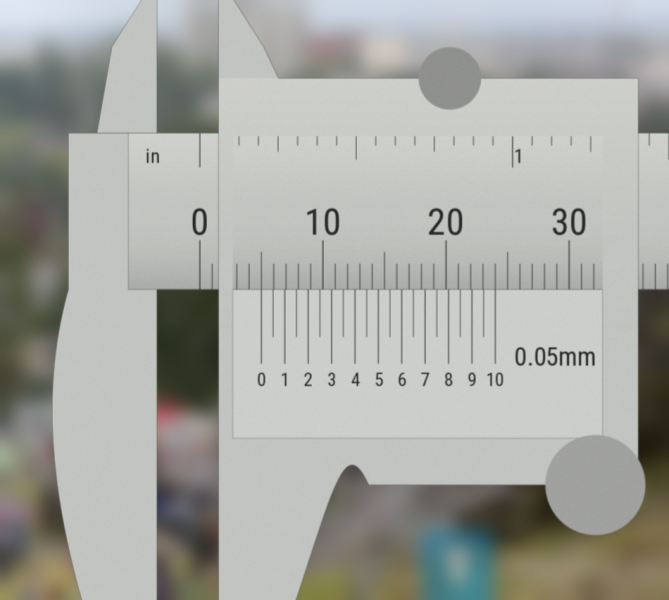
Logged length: value=5.0 unit=mm
